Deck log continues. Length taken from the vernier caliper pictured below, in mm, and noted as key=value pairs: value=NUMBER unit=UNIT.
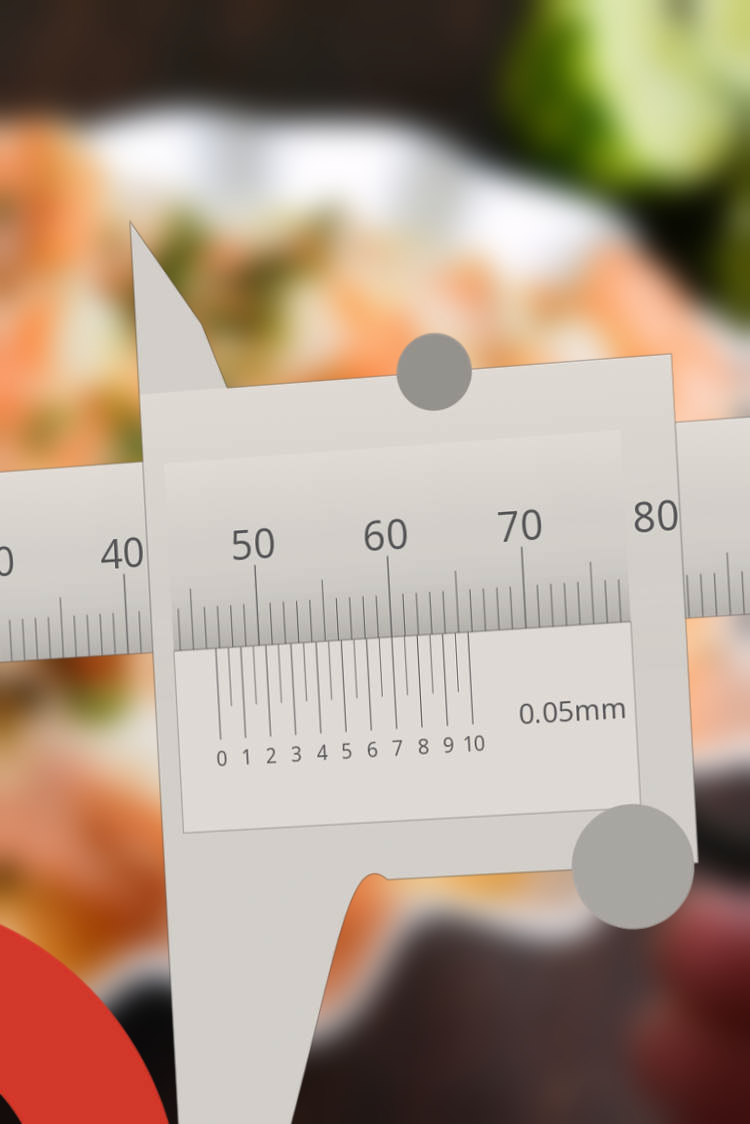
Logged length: value=46.7 unit=mm
